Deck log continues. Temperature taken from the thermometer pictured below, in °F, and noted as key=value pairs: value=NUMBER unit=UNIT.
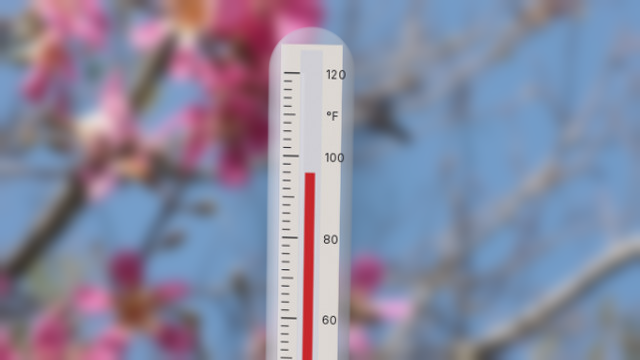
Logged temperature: value=96 unit=°F
